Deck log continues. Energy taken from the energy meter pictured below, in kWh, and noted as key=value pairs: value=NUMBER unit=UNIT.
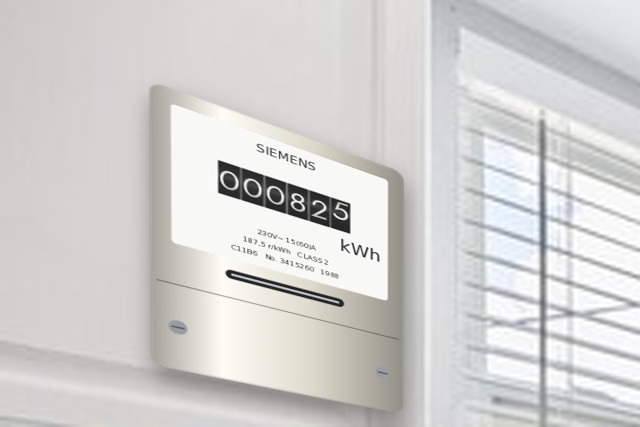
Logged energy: value=825 unit=kWh
